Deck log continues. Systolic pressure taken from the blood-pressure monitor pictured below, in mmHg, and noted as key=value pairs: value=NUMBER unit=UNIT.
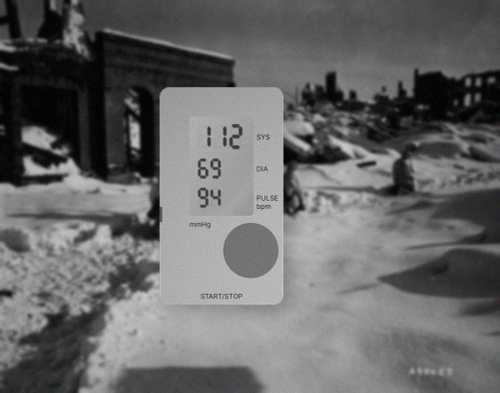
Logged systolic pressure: value=112 unit=mmHg
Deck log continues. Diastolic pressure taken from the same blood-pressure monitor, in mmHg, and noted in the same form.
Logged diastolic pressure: value=69 unit=mmHg
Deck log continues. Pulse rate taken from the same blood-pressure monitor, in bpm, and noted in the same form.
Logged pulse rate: value=94 unit=bpm
